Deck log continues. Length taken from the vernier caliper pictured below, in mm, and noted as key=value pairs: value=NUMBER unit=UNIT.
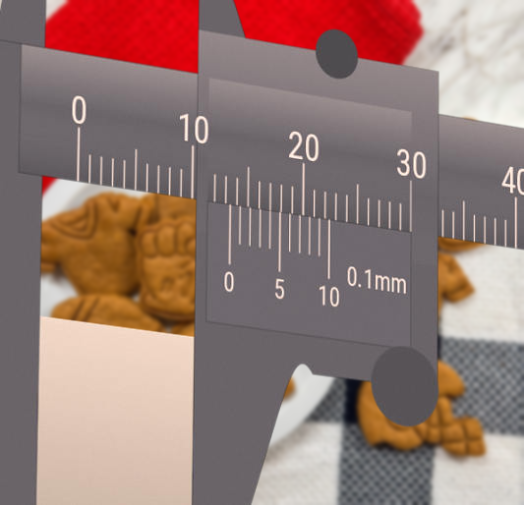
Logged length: value=13.4 unit=mm
